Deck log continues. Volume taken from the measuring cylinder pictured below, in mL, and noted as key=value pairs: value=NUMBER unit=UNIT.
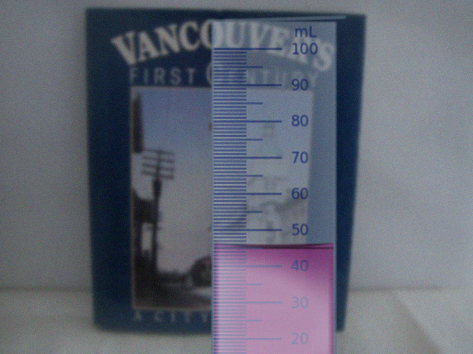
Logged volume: value=45 unit=mL
